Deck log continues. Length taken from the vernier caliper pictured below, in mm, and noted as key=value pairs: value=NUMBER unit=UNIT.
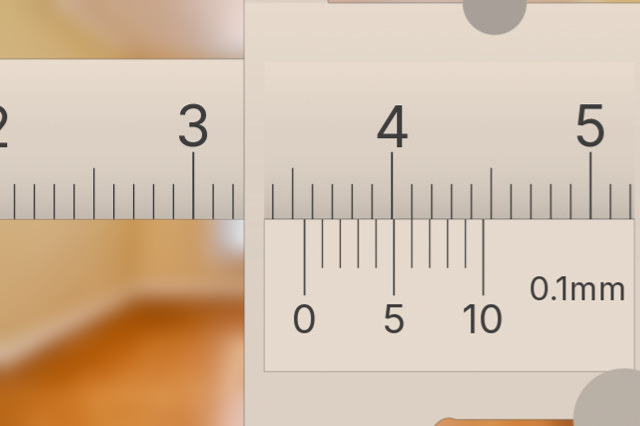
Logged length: value=35.6 unit=mm
